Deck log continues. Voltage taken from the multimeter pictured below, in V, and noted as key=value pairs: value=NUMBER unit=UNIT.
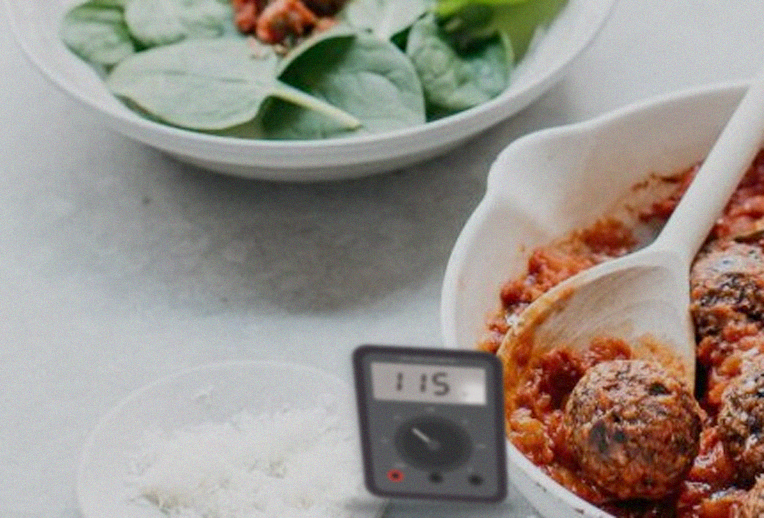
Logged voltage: value=115 unit=V
